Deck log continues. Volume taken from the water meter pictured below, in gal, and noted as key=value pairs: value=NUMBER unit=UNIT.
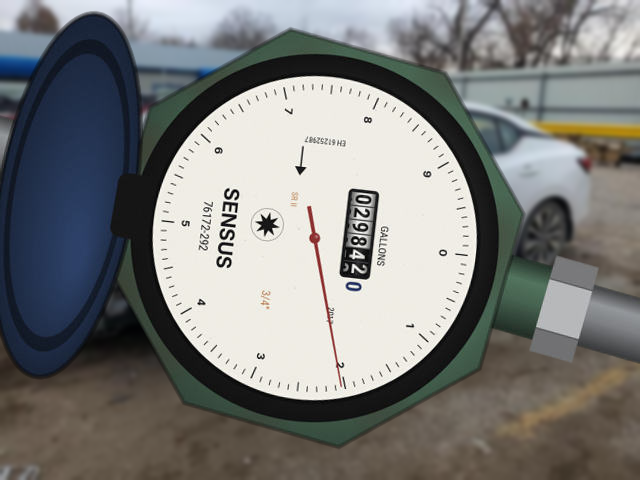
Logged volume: value=298422.0 unit=gal
